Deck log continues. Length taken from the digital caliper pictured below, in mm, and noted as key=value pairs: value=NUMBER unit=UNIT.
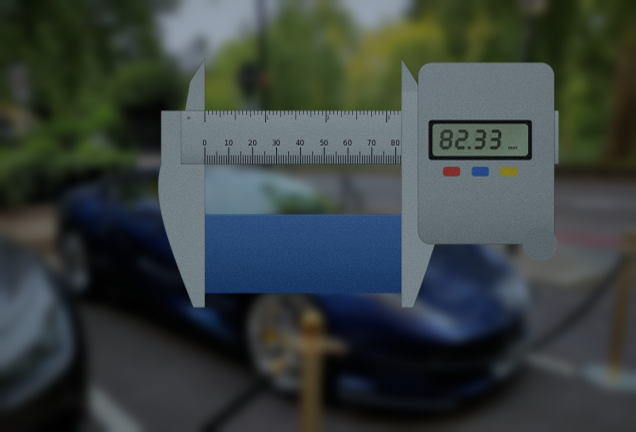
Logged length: value=82.33 unit=mm
